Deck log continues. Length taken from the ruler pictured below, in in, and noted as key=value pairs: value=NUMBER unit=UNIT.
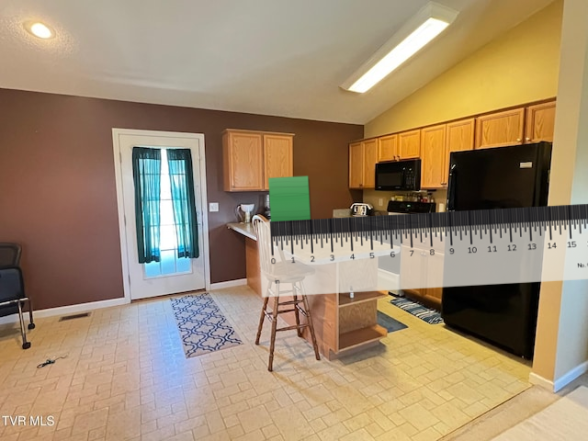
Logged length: value=2 unit=in
